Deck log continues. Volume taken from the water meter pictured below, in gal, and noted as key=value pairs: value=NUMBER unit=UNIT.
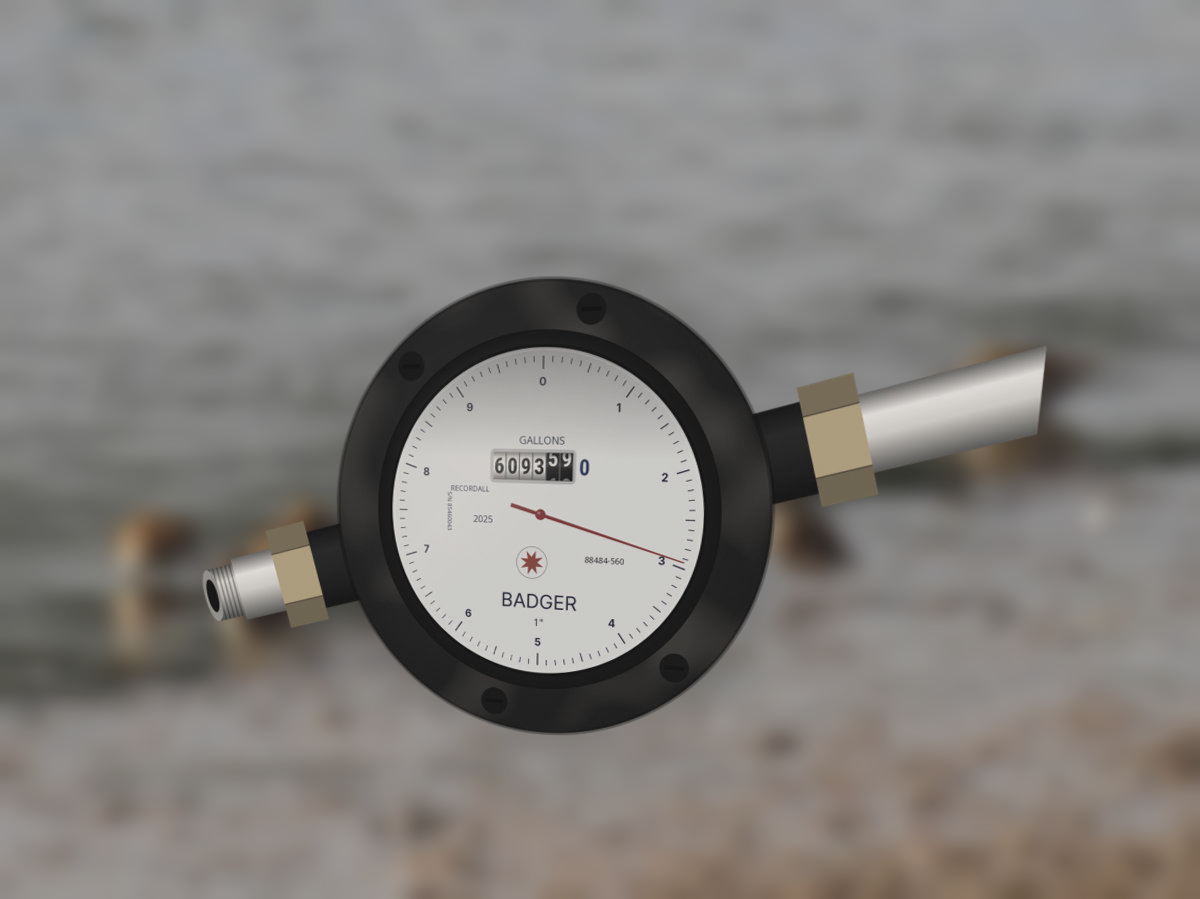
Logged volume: value=6093592.9 unit=gal
